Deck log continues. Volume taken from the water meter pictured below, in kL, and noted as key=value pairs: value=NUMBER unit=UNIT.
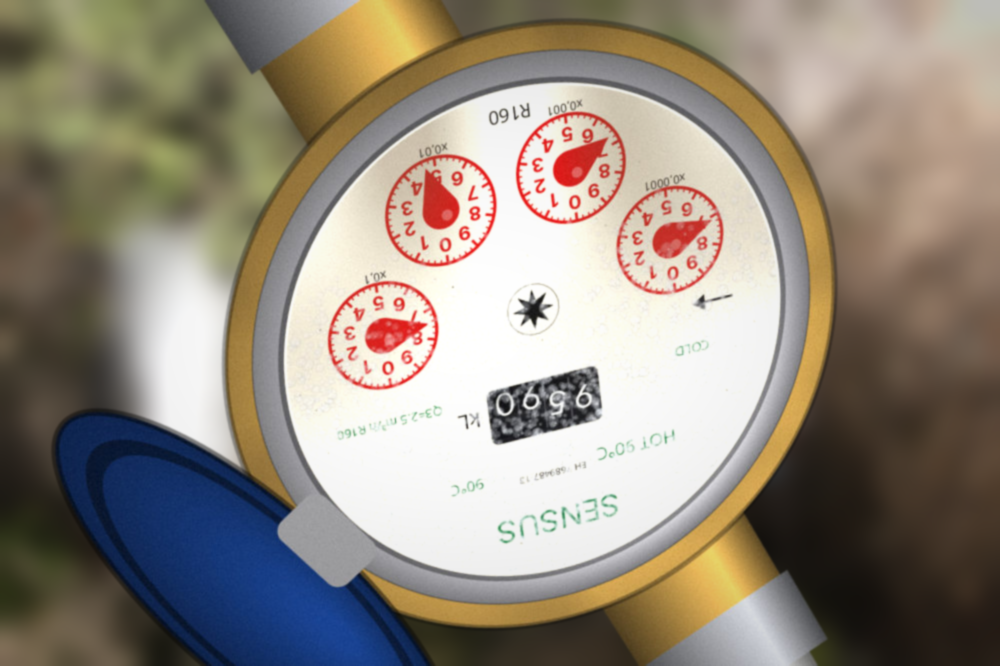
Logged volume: value=9589.7467 unit=kL
